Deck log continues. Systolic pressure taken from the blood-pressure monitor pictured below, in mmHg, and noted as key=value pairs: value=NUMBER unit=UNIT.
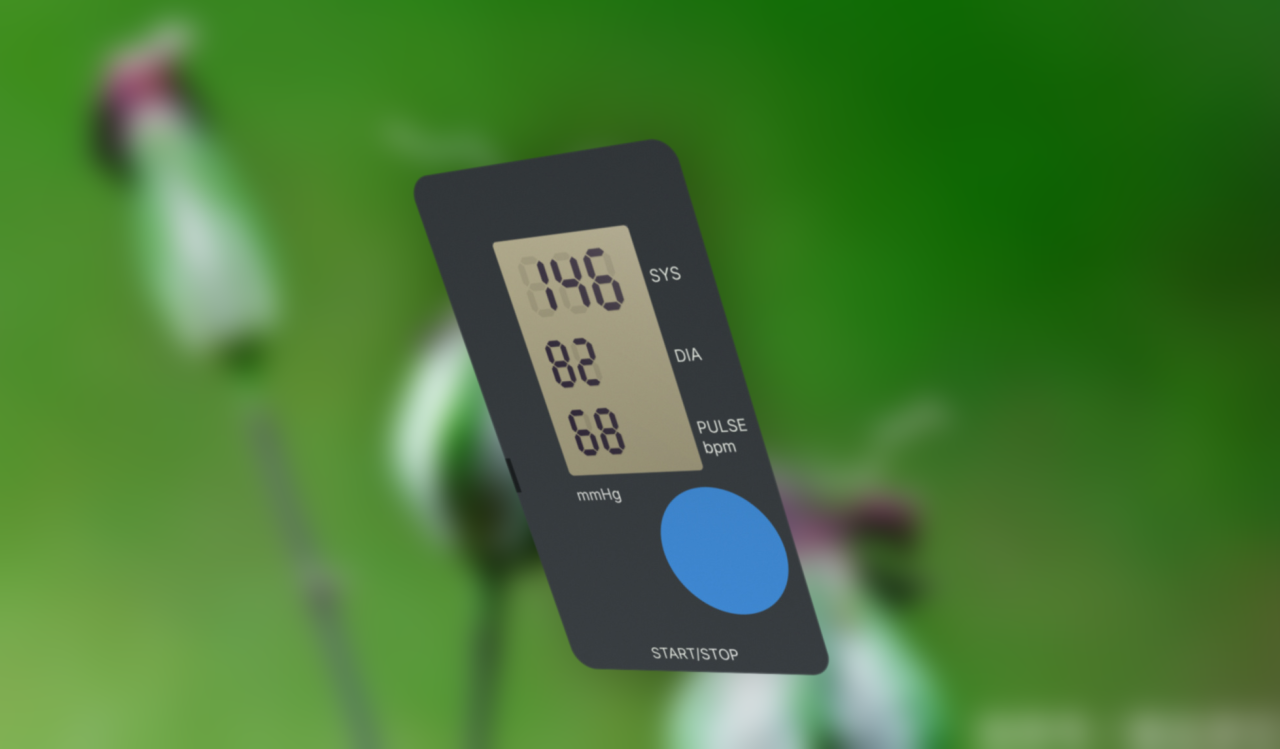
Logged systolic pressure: value=146 unit=mmHg
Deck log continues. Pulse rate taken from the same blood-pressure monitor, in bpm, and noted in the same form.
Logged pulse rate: value=68 unit=bpm
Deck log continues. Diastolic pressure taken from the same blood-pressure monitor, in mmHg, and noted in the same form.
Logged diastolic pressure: value=82 unit=mmHg
